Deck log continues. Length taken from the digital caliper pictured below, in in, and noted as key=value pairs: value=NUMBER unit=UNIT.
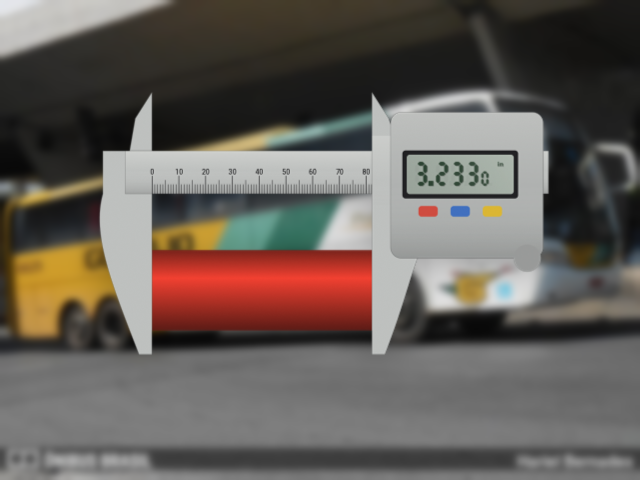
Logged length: value=3.2330 unit=in
